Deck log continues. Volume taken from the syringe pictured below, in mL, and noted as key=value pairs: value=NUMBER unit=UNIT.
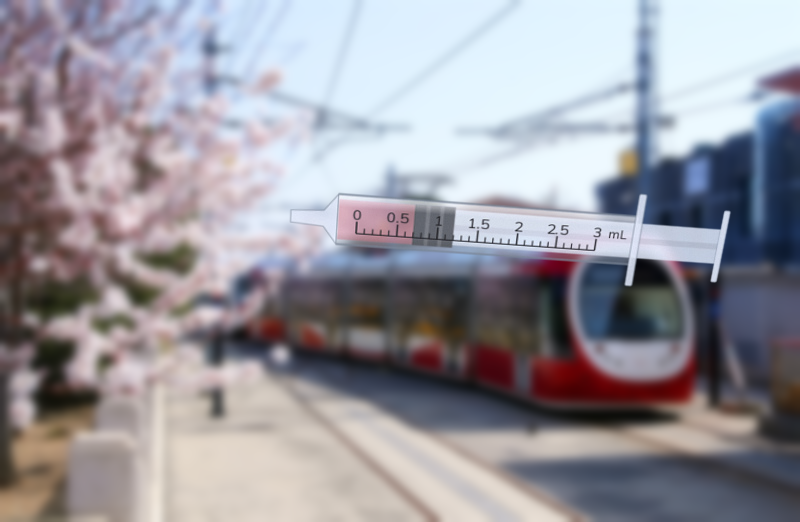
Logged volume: value=0.7 unit=mL
